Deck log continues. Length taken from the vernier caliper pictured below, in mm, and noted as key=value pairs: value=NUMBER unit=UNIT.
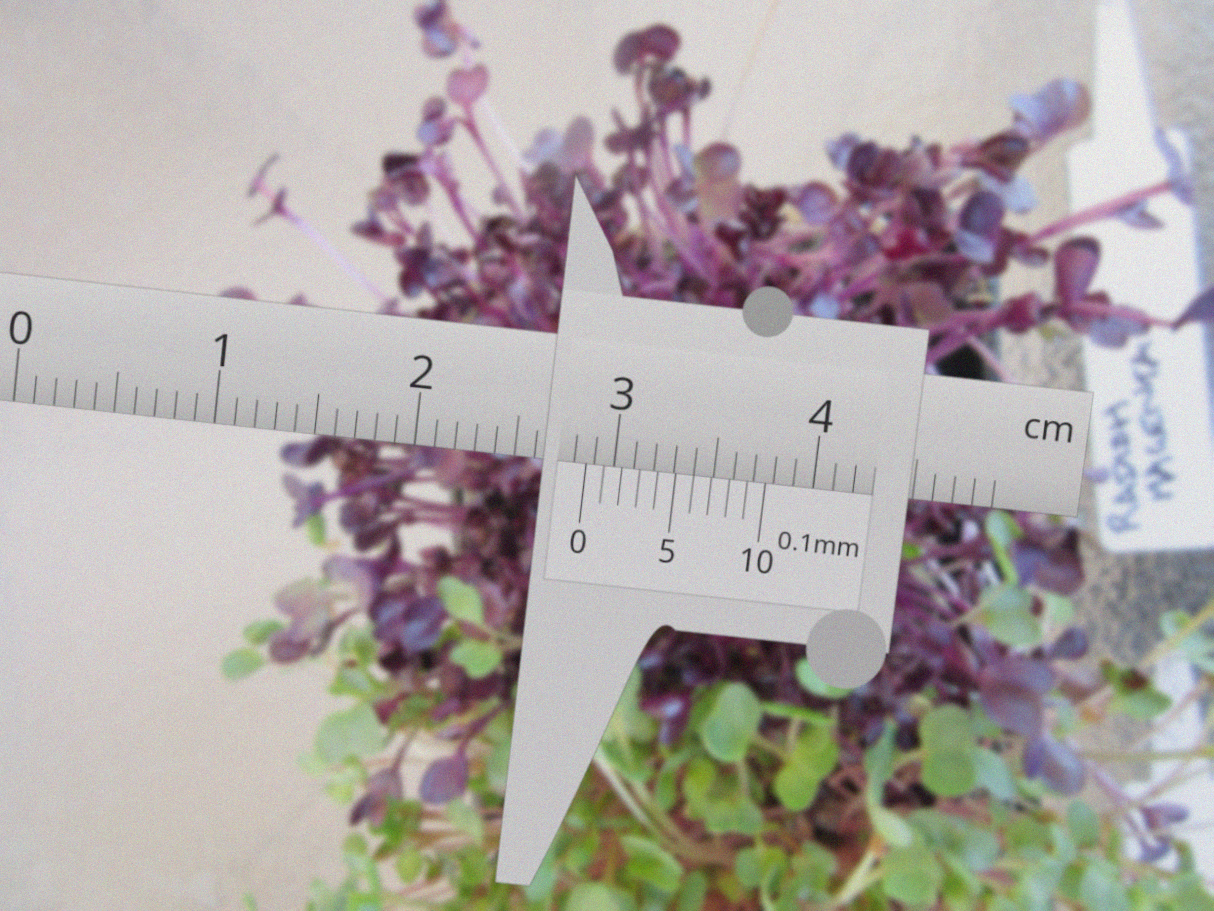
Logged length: value=28.6 unit=mm
